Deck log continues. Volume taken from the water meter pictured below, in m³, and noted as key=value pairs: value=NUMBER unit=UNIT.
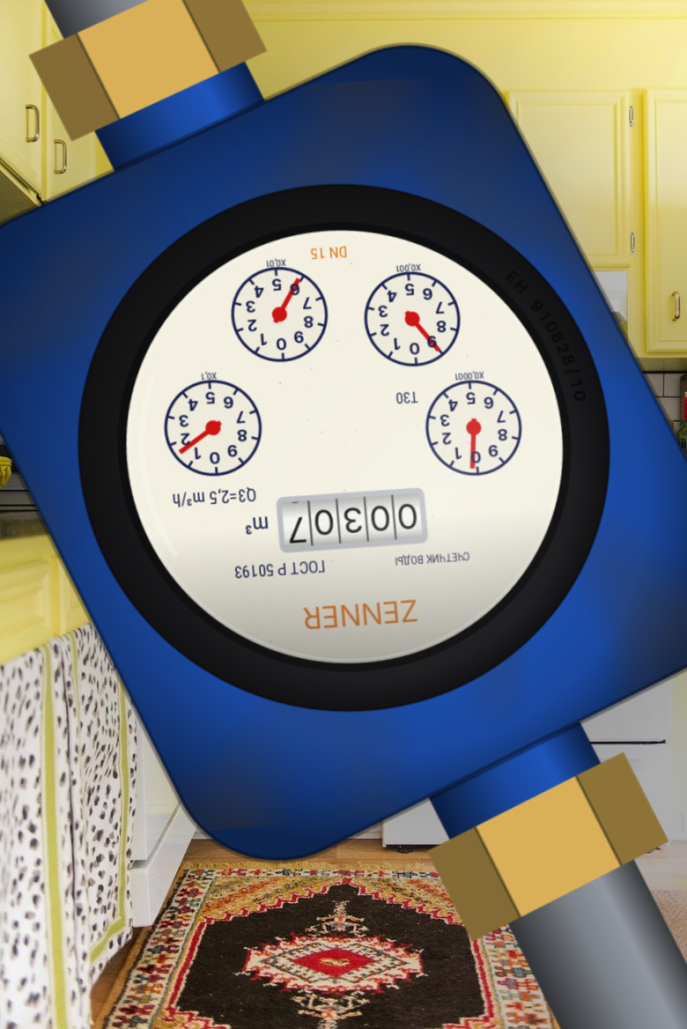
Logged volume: value=307.1590 unit=m³
